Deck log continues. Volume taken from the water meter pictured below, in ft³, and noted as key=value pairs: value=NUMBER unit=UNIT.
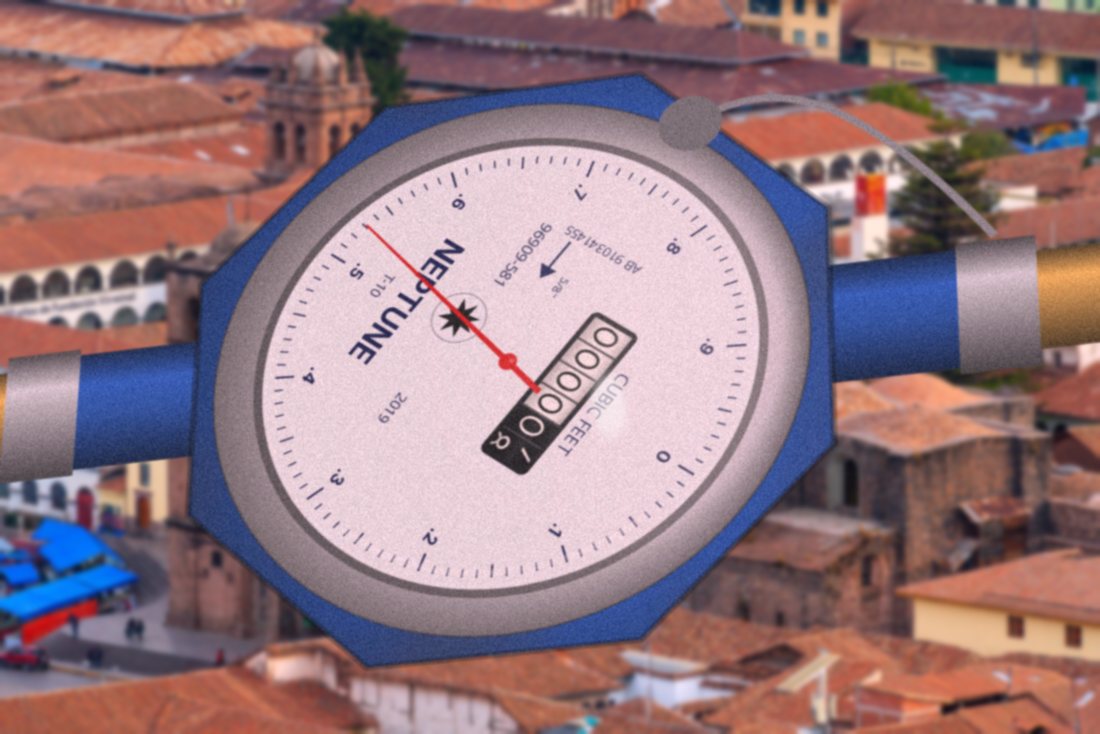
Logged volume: value=7.53 unit=ft³
